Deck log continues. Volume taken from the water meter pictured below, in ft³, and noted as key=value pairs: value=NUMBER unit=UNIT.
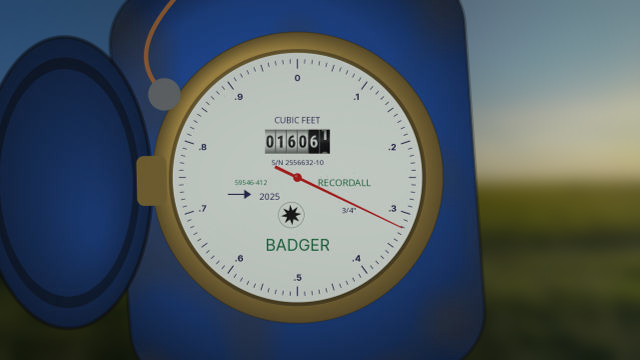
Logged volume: value=16061.32 unit=ft³
